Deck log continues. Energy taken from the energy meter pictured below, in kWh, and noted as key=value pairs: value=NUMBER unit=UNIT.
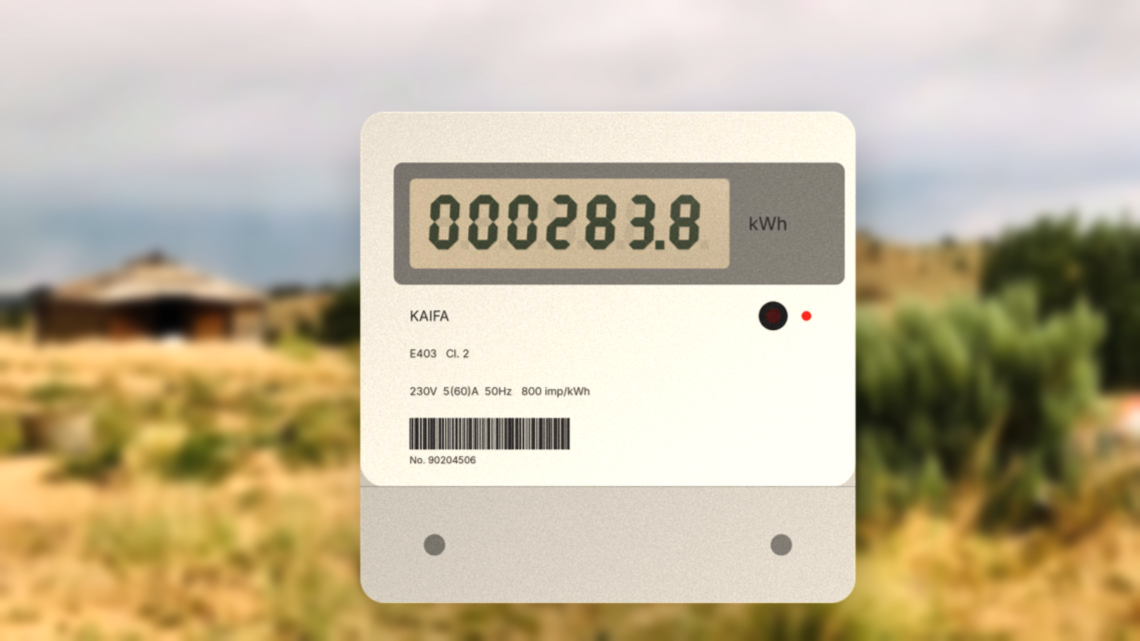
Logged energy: value=283.8 unit=kWh
